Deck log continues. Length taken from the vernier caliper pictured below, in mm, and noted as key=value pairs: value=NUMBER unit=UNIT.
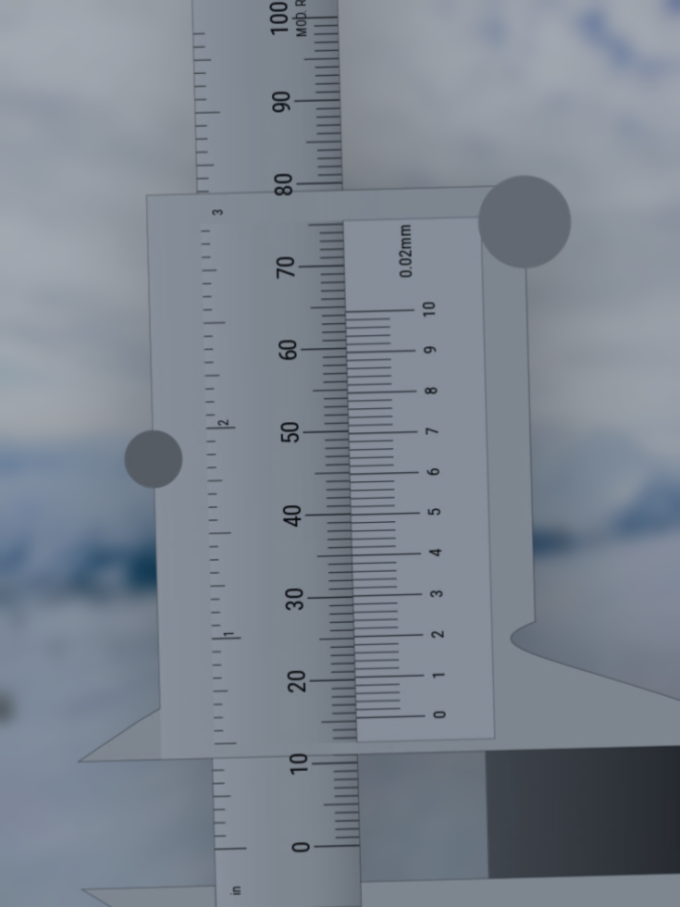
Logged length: value=15.4 unit=mm
